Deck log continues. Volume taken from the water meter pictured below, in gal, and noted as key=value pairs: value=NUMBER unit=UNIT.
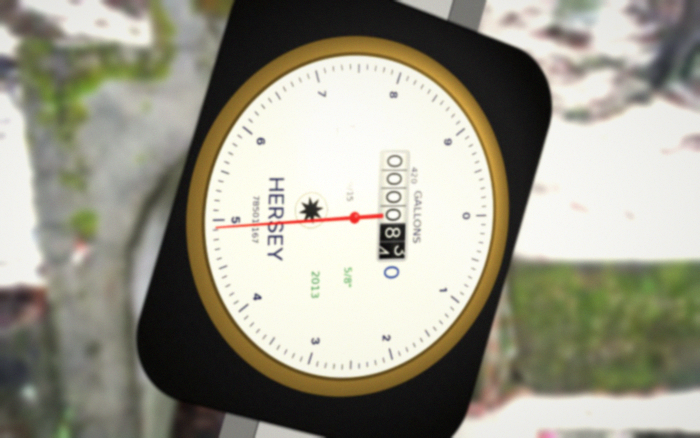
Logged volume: value=834.9 unit=gal
